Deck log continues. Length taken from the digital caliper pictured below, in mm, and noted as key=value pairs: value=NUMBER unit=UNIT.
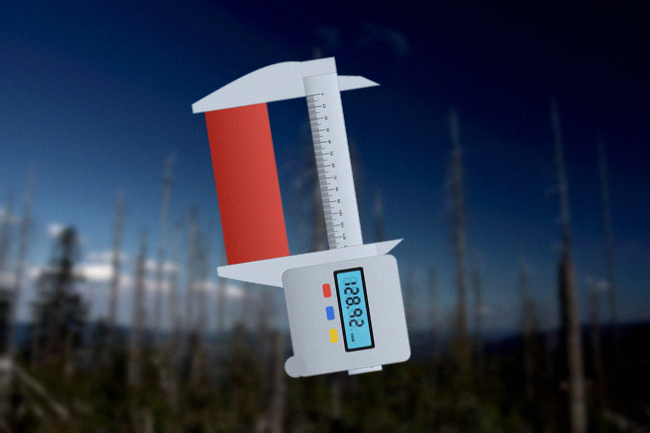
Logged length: value=128.92 unit=mm
